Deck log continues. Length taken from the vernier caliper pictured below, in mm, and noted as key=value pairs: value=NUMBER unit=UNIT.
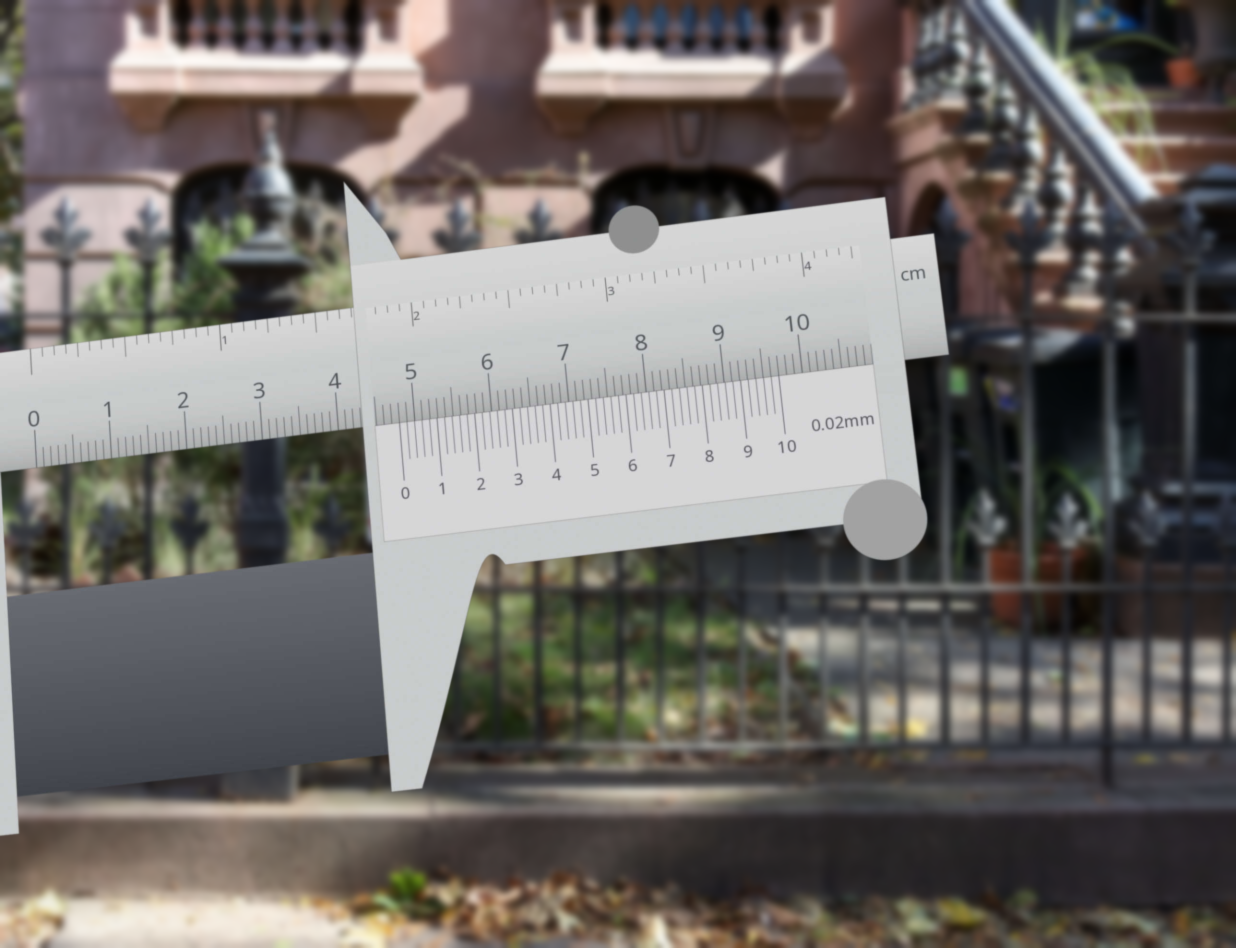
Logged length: value=48.0 unit=mm
